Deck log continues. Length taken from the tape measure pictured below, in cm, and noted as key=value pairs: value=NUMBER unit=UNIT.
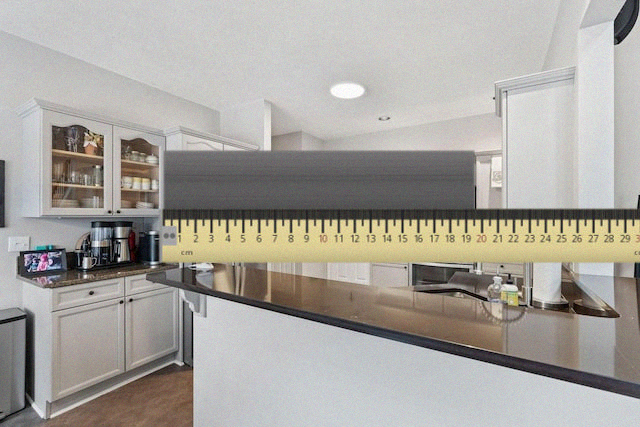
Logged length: value=19.5 unit=cm
